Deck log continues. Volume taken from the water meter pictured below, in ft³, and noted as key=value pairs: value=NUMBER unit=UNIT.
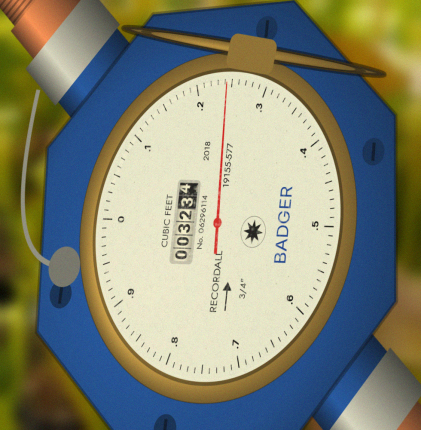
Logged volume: value=3234.24 unit=ft³
